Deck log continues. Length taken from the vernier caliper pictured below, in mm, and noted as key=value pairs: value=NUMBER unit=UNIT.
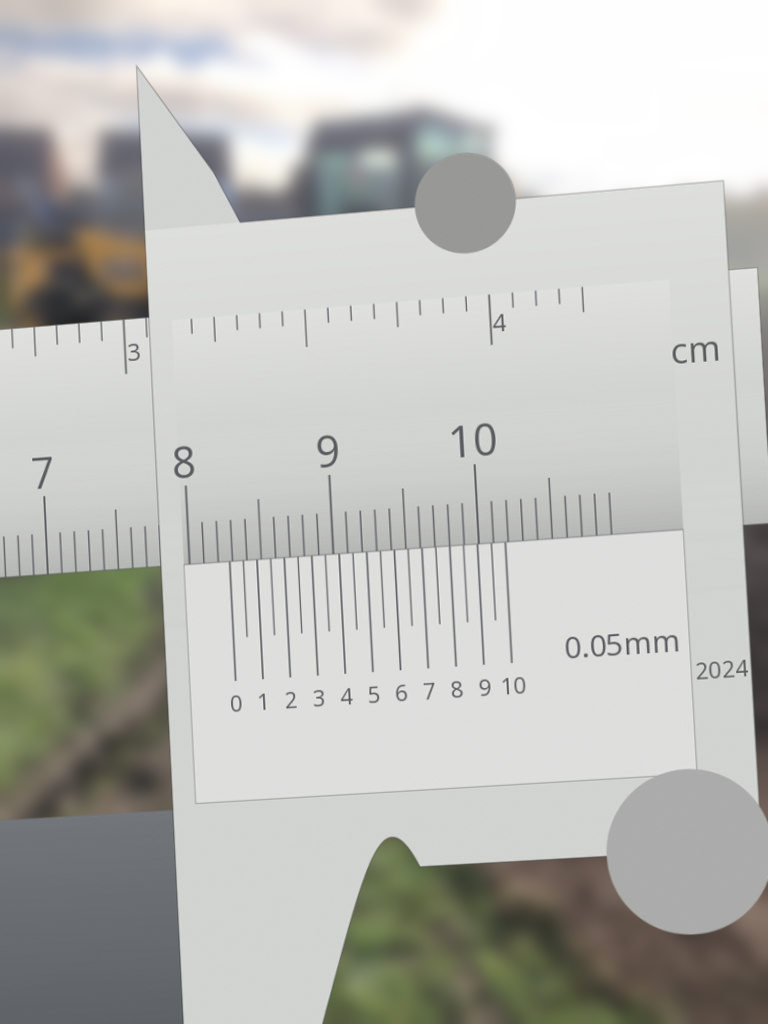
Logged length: value=82.8 unit=mm
